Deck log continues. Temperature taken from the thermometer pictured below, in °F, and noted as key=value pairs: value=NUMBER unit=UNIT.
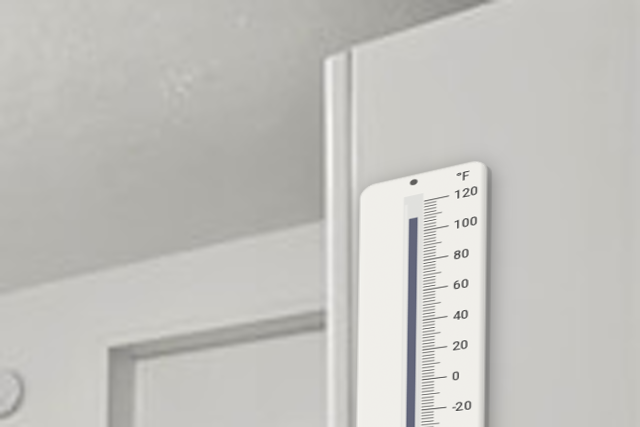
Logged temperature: value=110 unit=°F
